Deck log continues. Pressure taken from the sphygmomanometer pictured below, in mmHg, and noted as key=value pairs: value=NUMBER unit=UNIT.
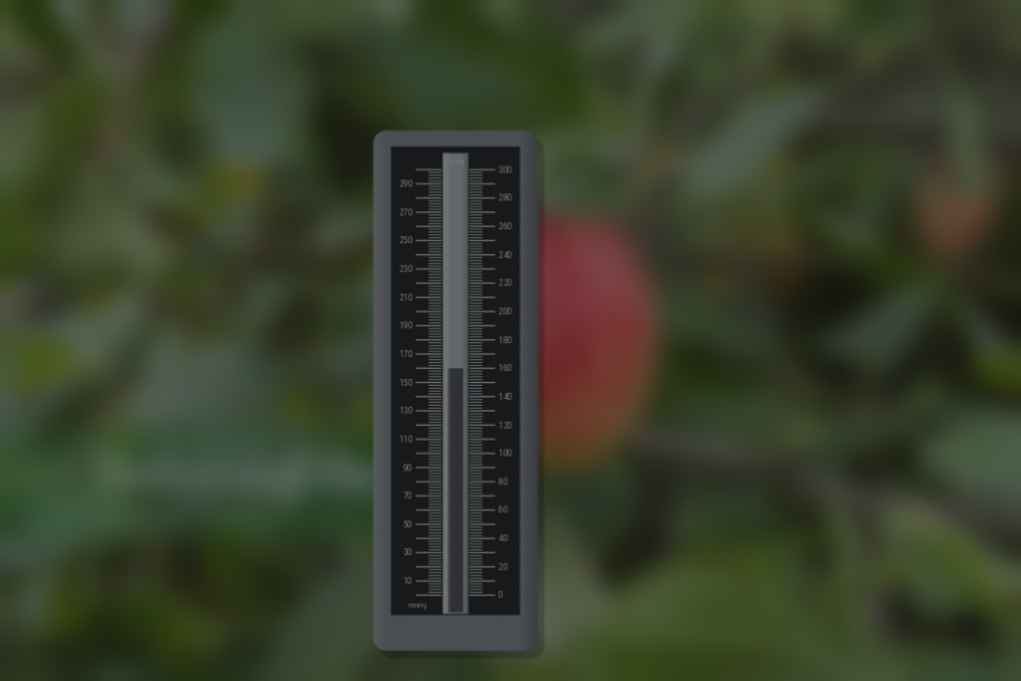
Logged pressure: value=160 unit=mmHg
